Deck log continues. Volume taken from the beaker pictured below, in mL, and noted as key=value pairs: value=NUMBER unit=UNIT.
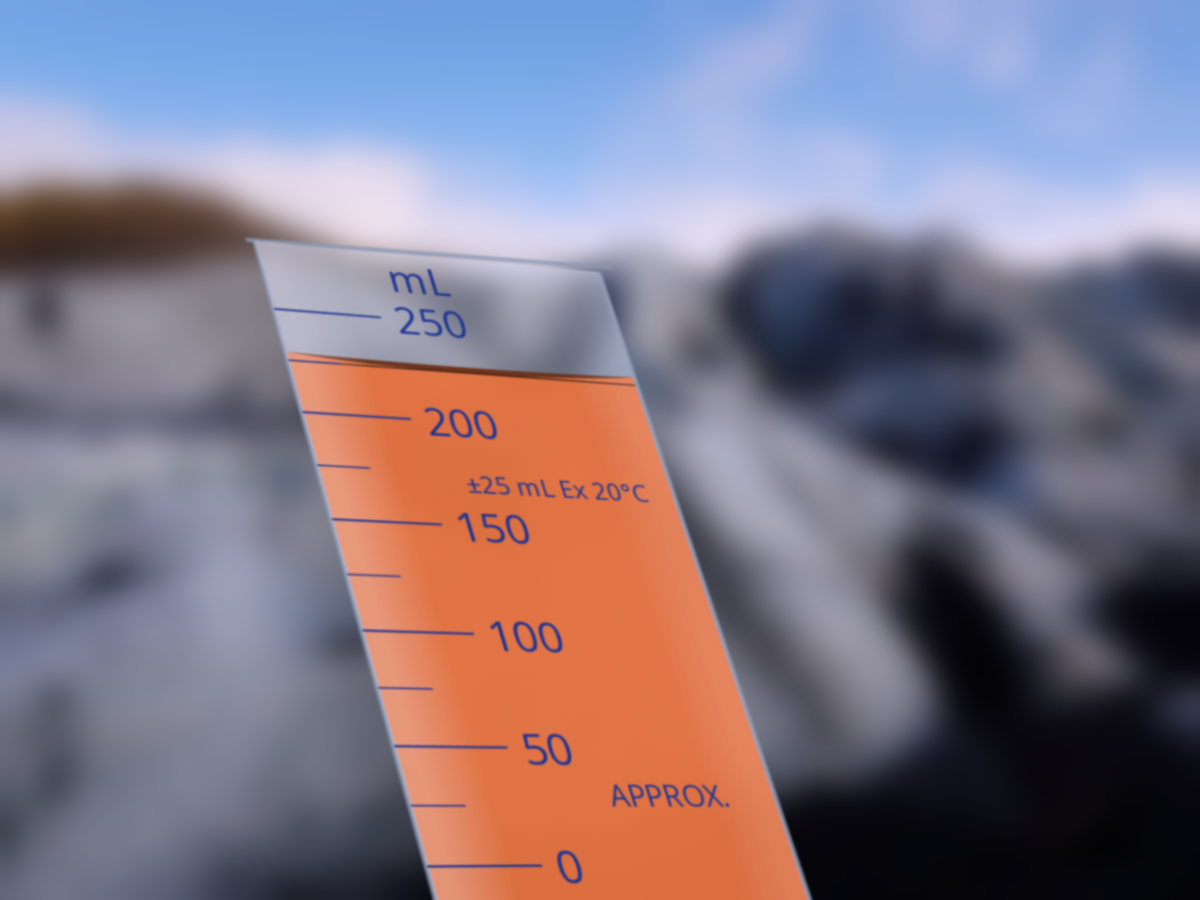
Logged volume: value=225 unit=mL
